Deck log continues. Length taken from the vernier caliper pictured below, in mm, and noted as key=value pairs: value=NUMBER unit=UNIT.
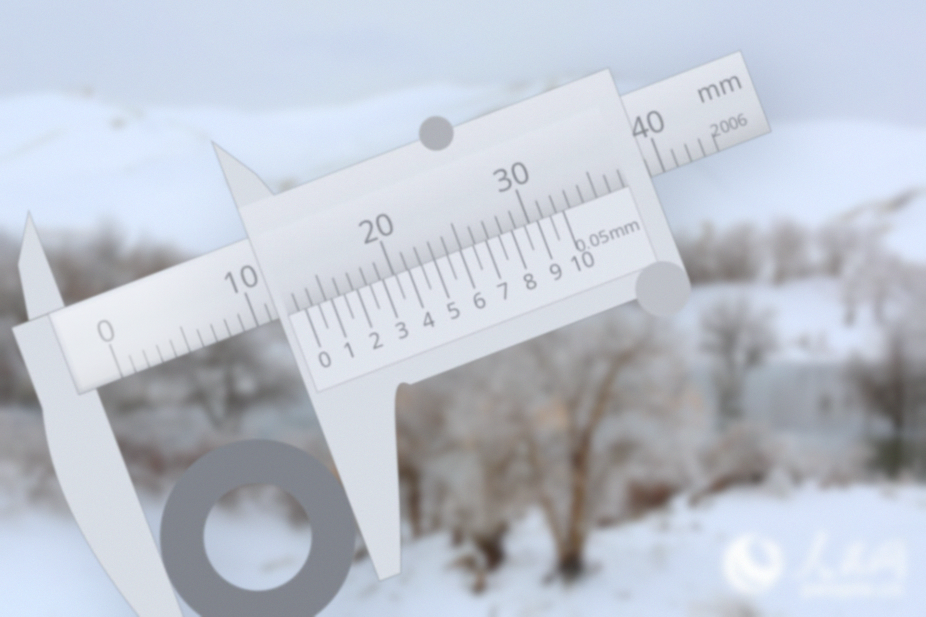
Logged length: value=13.5 unit=mm
